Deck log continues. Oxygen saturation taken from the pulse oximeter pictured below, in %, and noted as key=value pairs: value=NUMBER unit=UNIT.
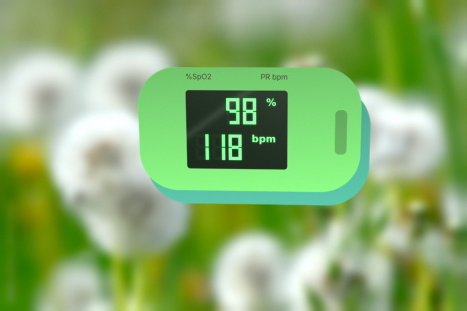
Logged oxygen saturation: value=98 unit=%
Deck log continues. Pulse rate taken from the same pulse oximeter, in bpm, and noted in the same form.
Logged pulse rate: value=118 unit=bpm
